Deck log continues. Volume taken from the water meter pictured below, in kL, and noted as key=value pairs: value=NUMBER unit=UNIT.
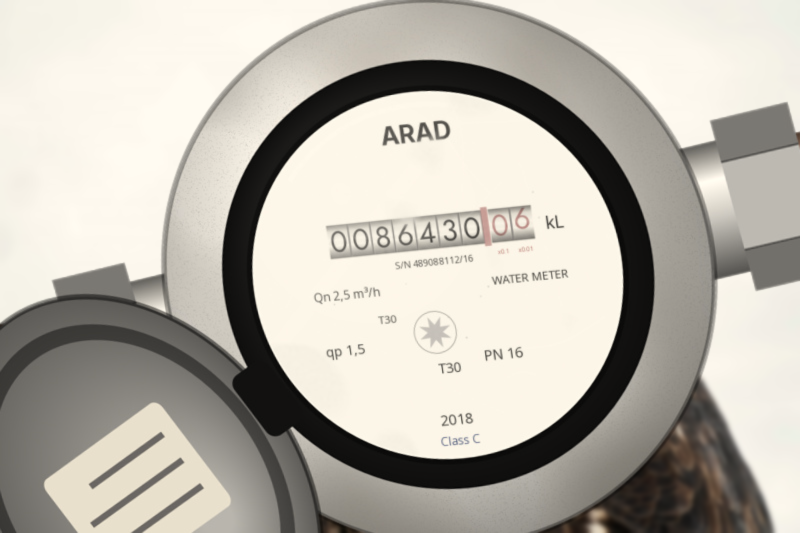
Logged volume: value=86430.06 unit=kL
